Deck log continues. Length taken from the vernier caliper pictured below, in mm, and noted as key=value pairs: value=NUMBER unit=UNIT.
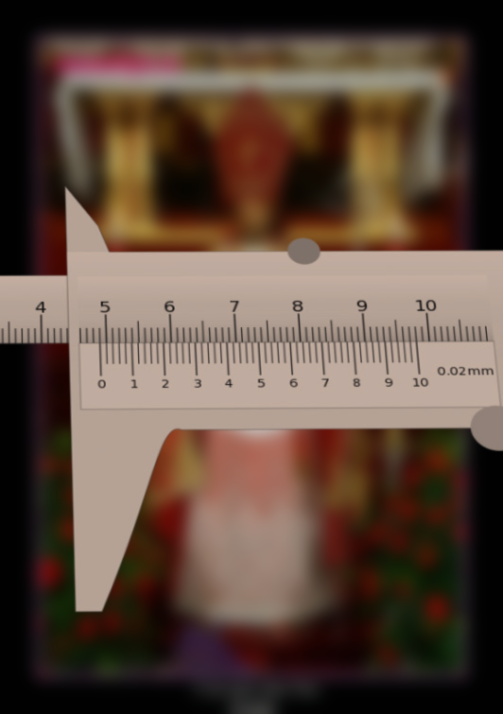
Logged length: value=49.0 unit=mm
